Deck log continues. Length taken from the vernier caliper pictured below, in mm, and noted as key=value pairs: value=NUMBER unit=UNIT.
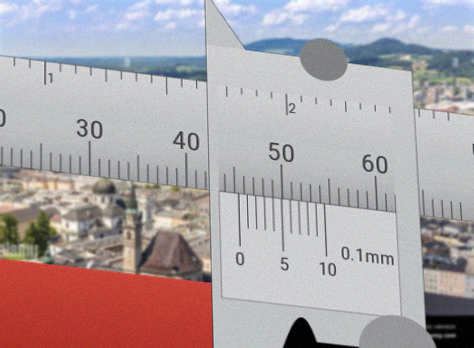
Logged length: value=45.4 unit=mm
